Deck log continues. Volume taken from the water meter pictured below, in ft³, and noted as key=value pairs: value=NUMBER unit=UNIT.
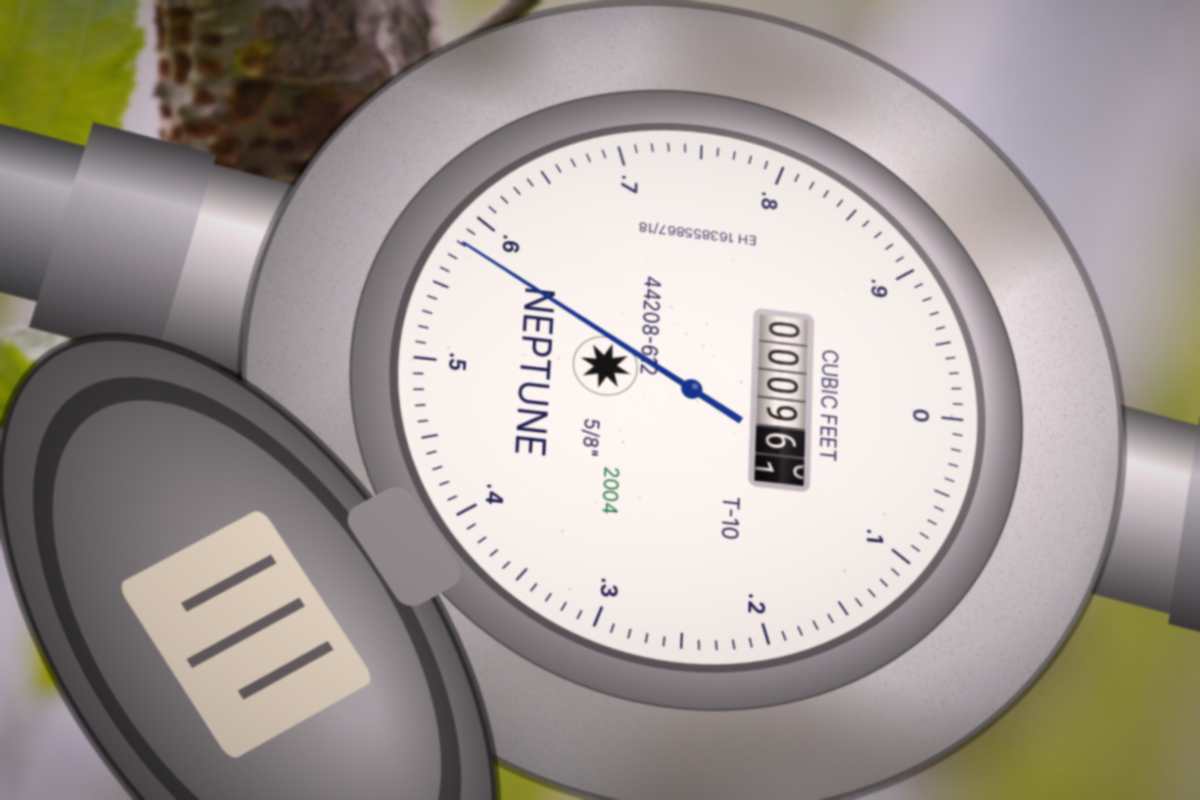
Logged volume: value=960.58 unit=ft³
